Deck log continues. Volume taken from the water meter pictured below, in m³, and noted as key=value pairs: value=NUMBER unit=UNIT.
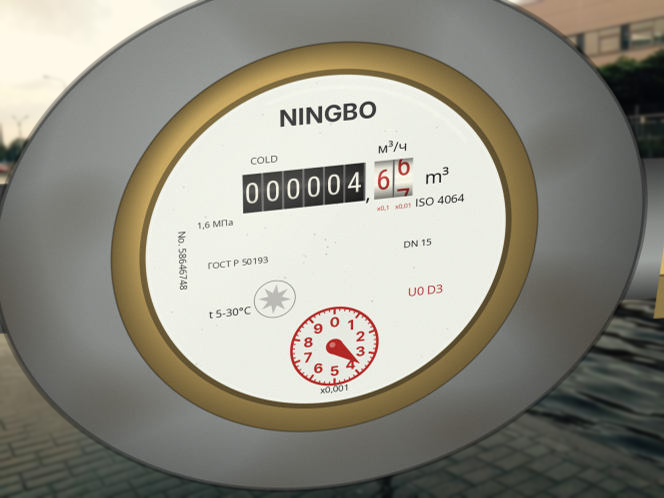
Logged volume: value=4.663 unit=m³
